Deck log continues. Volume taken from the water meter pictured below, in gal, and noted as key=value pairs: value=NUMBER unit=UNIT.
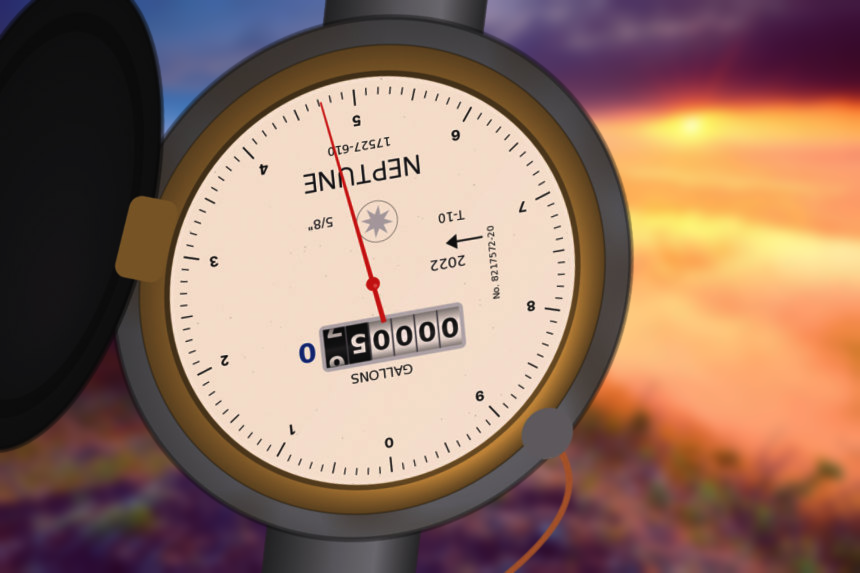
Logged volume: value=564.7 unit=gal
